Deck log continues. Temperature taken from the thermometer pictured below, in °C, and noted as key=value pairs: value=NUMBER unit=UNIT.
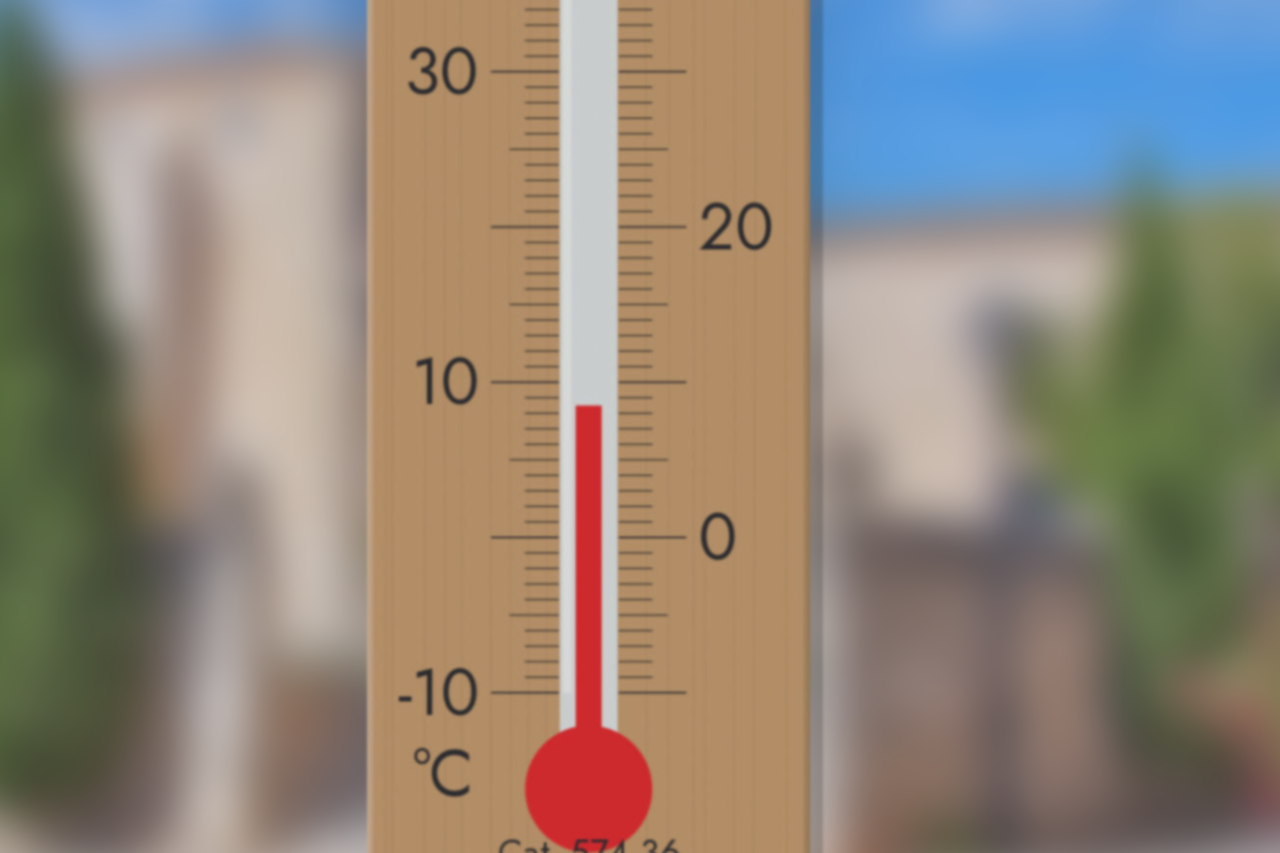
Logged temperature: value=8.5 unit=°C
